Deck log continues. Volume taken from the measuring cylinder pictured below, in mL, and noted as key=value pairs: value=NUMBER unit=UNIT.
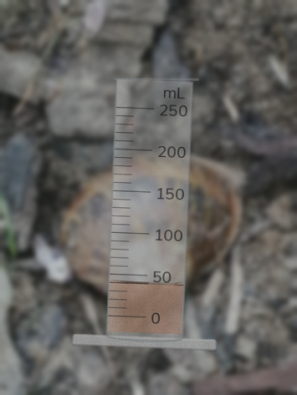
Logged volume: value=40 unit=mL
